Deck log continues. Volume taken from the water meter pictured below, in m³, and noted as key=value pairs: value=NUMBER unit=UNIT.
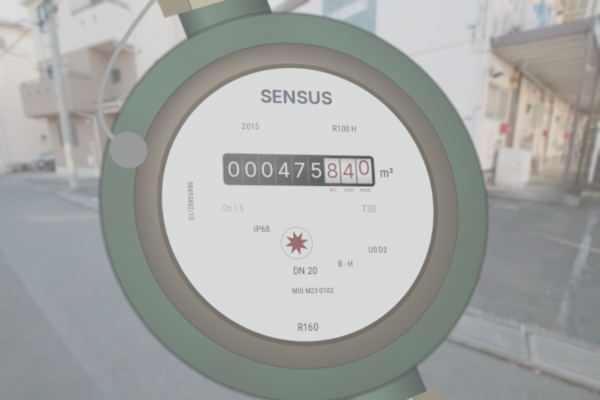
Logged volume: value=475.840 unit=m³
